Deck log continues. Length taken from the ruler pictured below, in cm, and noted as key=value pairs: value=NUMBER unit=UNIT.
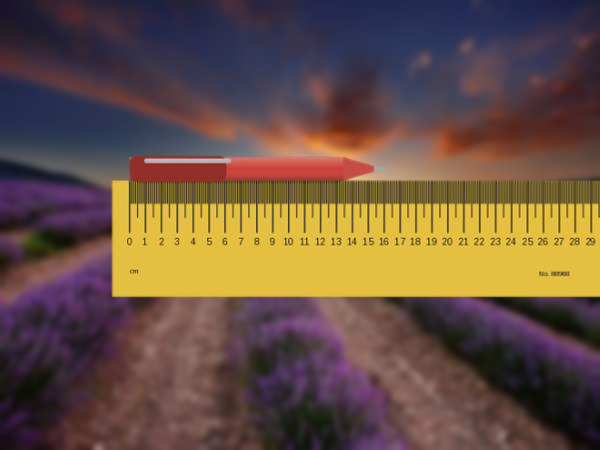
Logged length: value=16 unit=cm
